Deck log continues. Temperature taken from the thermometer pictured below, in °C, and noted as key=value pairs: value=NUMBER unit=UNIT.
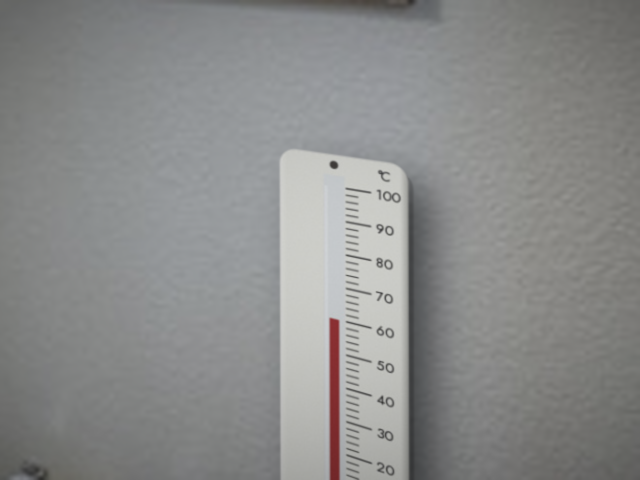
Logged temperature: value=60 unit=°C
